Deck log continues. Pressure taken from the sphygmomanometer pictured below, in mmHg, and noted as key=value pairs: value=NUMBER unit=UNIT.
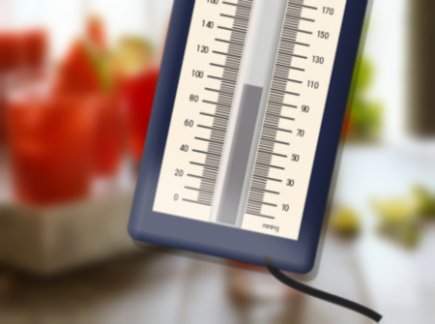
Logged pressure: value=100 unit=mmHg
